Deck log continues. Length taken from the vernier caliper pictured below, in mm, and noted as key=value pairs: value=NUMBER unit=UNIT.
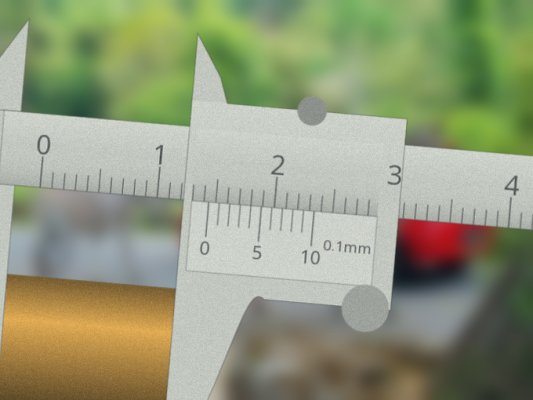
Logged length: value=14.4 unit=mm
